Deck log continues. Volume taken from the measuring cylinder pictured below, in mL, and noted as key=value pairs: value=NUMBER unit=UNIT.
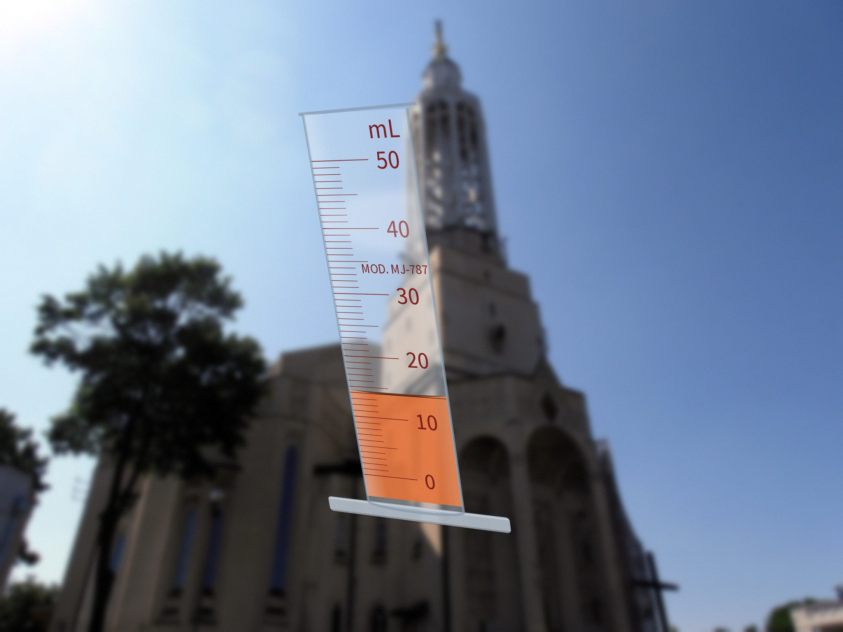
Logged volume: value=14 unit=mL
